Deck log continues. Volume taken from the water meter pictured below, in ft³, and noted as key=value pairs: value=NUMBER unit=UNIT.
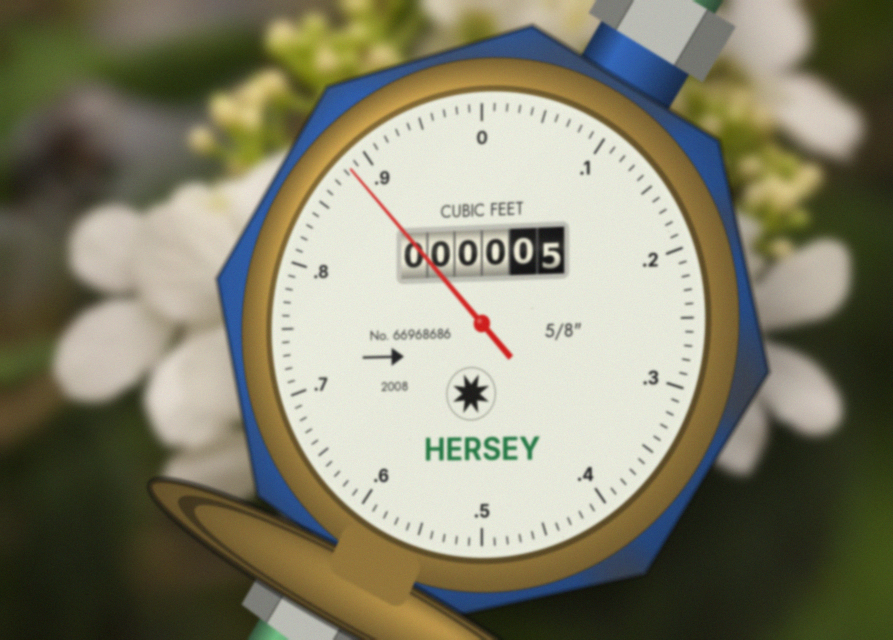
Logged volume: value=4.88 unit=ft³
